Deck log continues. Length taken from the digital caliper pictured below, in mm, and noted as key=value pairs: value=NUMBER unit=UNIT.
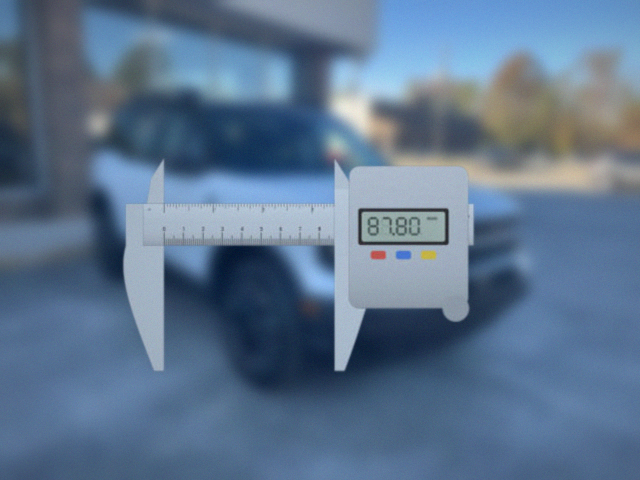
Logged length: value=87.80 unit=mm
